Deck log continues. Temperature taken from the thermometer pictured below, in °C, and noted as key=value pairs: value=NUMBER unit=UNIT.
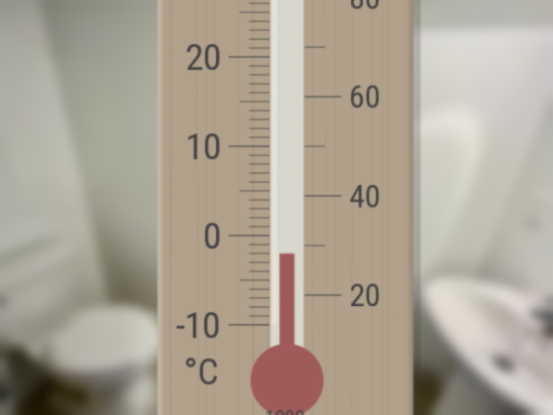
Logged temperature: value=-2 unit=°C
